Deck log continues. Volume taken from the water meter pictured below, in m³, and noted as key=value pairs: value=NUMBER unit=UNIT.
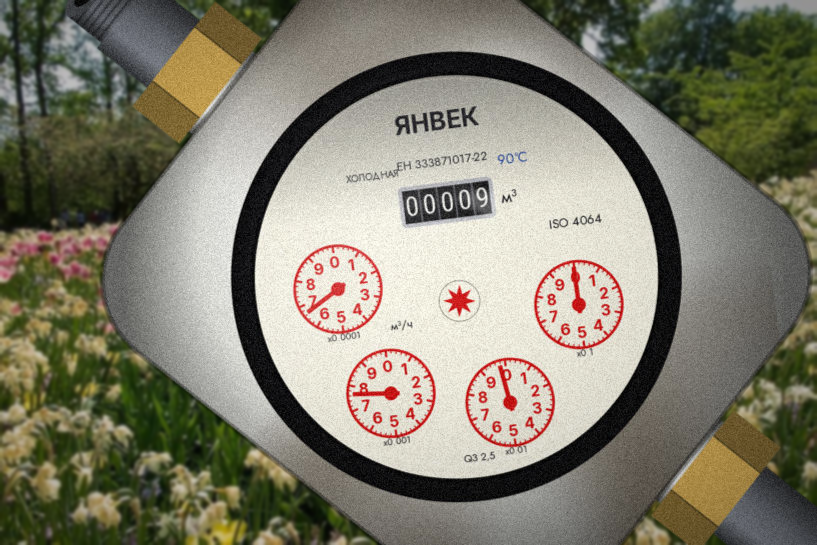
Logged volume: value=8.9976 unit=m³
